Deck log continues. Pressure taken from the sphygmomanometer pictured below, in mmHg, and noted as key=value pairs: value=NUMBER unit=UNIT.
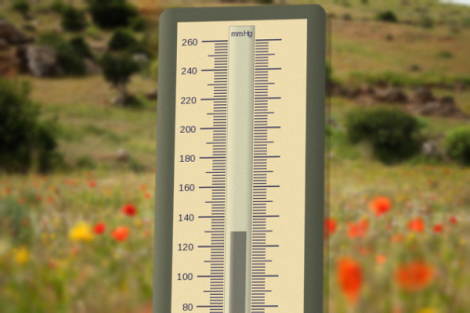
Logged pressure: value=130 unit=mmHg
